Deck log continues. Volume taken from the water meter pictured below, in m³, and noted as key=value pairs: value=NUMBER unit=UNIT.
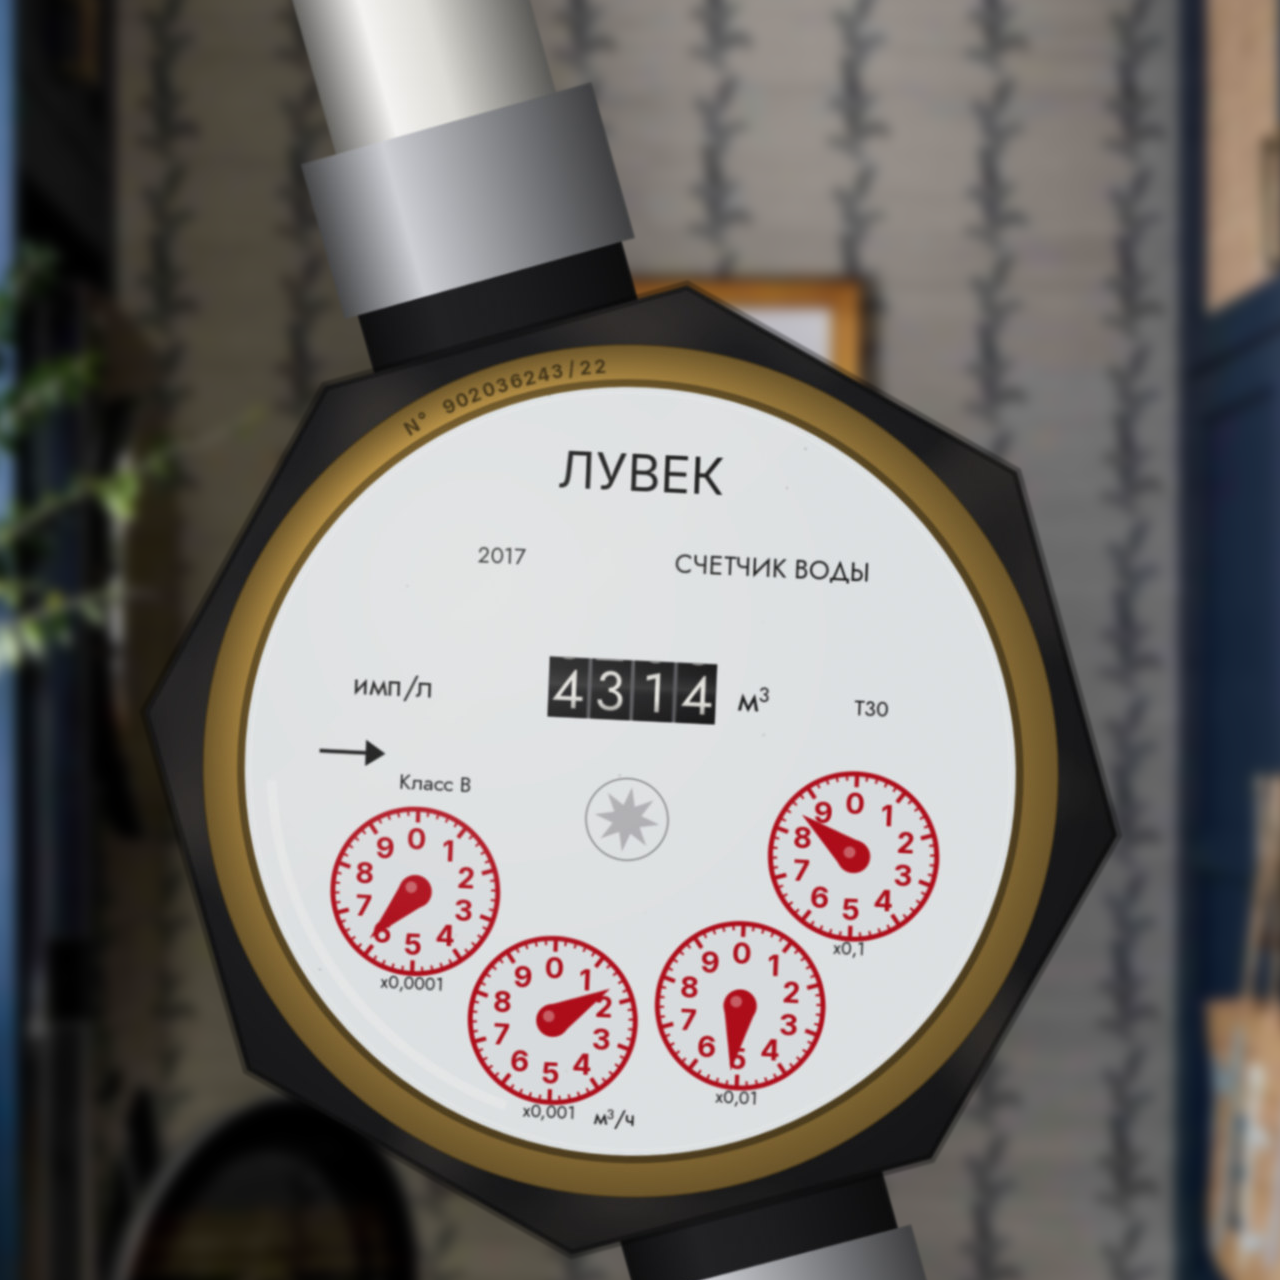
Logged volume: value=4314.8516 unit=m³
